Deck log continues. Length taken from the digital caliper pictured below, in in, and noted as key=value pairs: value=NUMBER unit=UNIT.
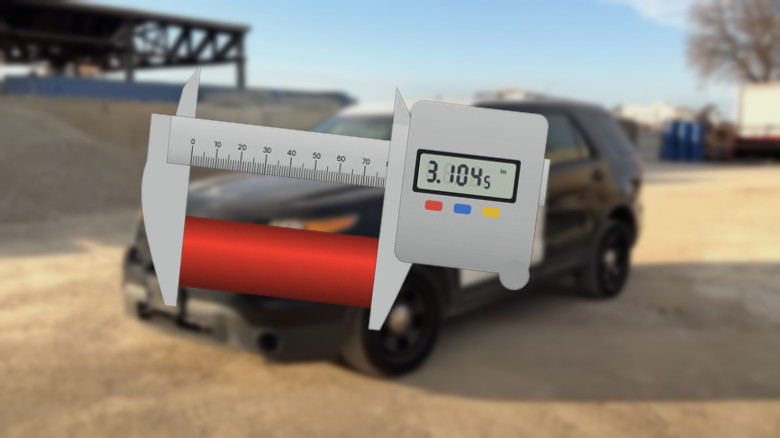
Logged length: value=3.1045 unit=in
